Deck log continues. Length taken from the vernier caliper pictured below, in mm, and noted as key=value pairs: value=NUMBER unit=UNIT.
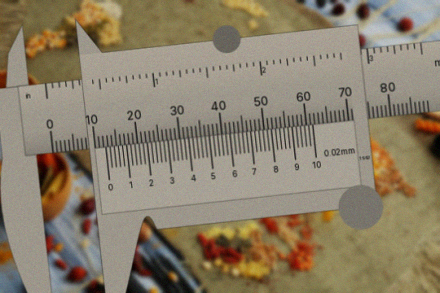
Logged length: value=12.5 unit=mm
